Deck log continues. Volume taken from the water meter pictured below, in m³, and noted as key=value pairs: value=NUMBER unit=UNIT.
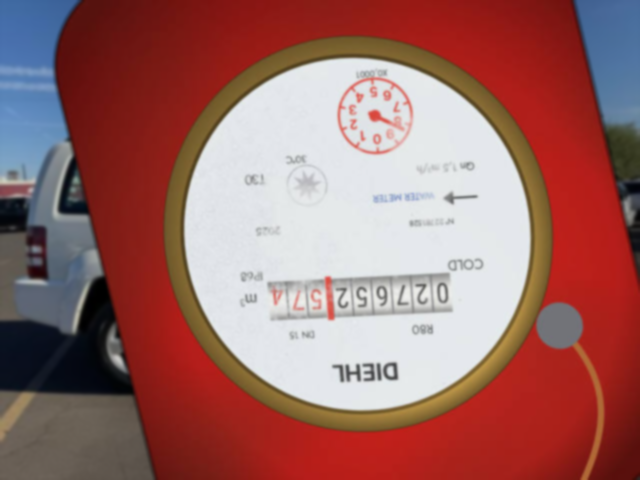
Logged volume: value=27652.5738 unit=m³
